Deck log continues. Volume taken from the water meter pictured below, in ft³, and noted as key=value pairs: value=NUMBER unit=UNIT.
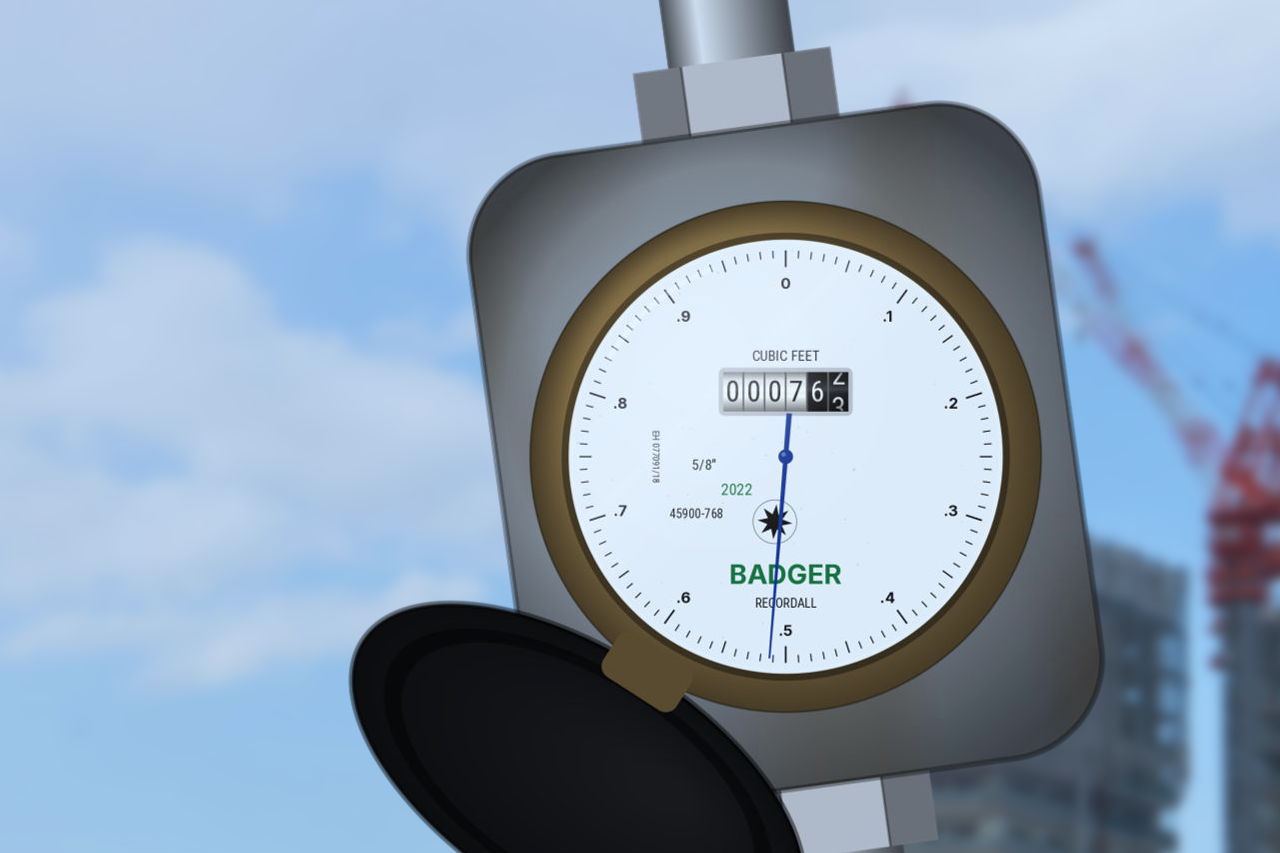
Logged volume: value=762.51 unit=ft³
